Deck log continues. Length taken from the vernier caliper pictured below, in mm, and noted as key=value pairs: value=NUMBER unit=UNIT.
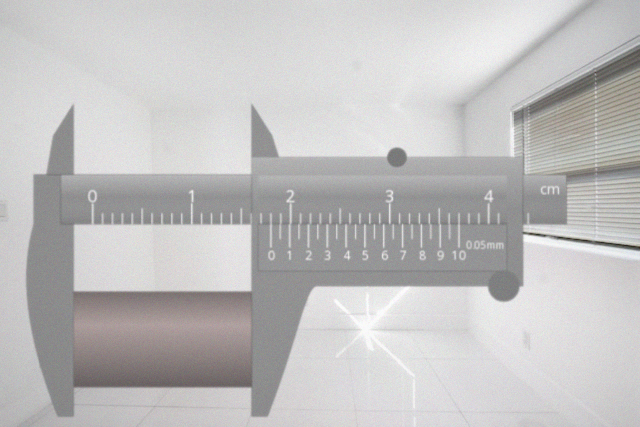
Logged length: value=18.0 unit=mm
